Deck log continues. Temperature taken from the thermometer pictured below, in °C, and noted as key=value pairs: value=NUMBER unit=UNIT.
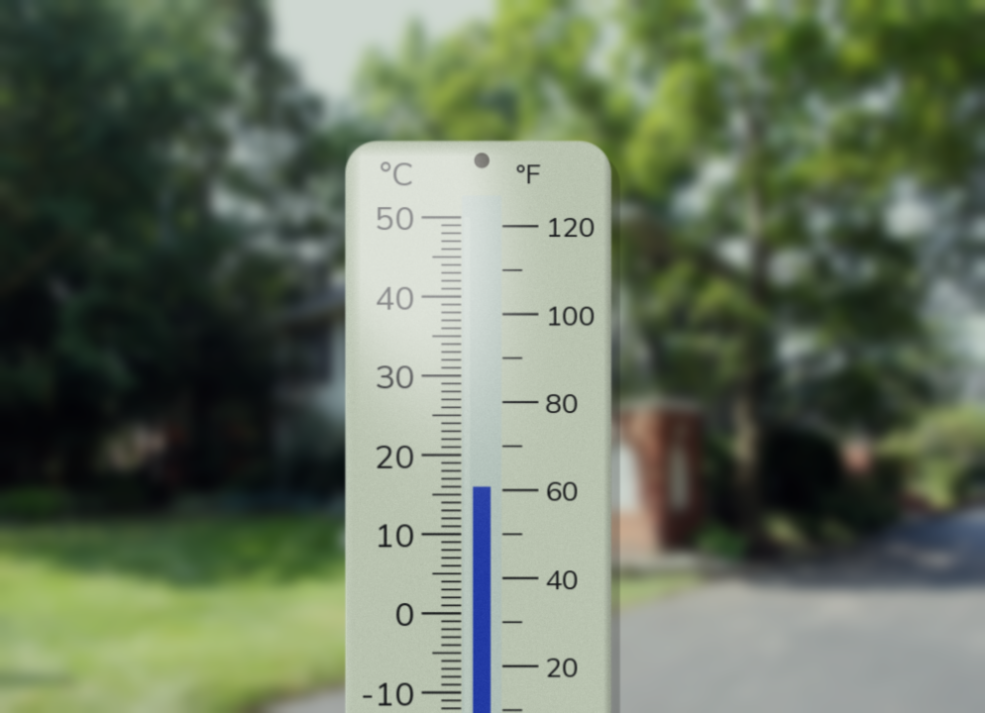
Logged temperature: value=16 unit=°C
